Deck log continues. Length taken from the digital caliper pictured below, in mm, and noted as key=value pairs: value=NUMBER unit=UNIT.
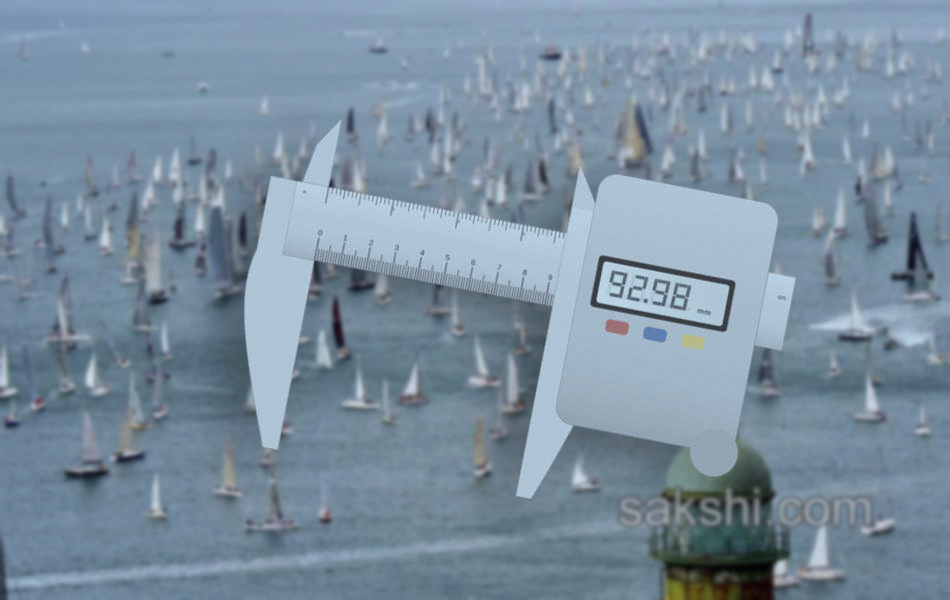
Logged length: value=92.98 unit=mm
